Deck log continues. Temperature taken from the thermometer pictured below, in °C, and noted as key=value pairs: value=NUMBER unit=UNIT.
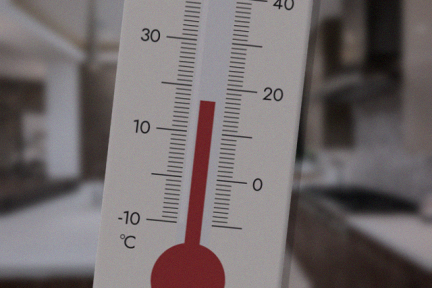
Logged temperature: value=17 unit=°C
